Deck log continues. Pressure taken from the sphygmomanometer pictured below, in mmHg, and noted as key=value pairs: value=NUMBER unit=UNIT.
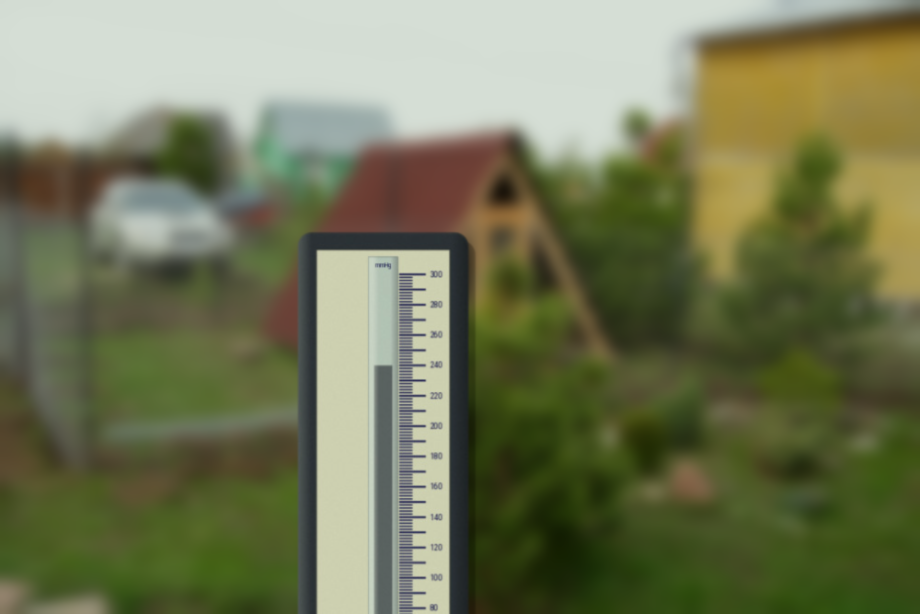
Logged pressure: value=240 unit=mmHg
